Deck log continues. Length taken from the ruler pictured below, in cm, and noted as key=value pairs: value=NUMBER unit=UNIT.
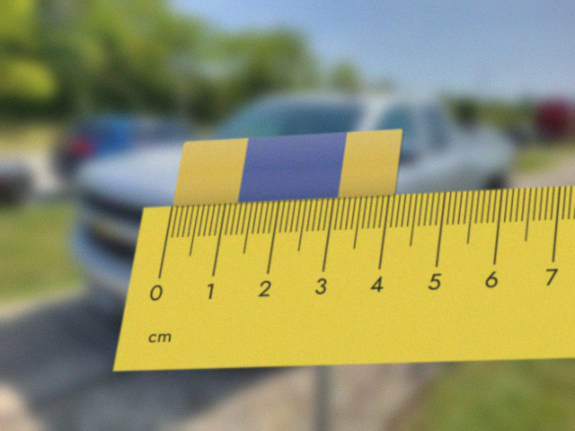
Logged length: value=4.1 unit=cm
